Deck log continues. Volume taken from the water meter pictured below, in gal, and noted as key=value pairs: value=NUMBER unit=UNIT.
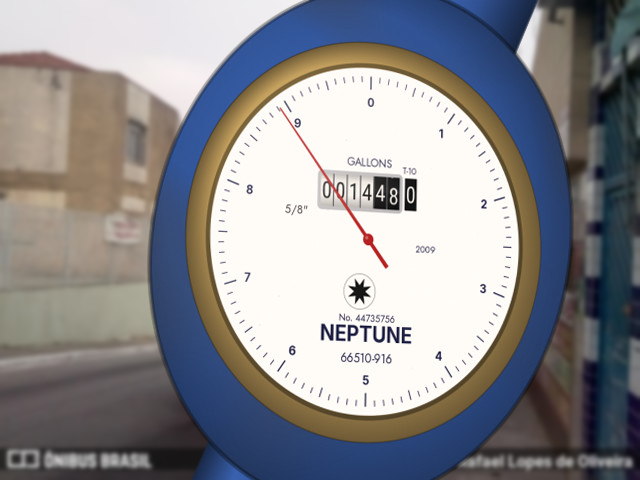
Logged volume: value=14478.9 unit=gal
